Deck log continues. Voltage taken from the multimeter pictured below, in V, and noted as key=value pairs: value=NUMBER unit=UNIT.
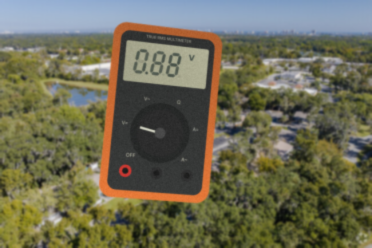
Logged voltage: value=0.88 unit=V
